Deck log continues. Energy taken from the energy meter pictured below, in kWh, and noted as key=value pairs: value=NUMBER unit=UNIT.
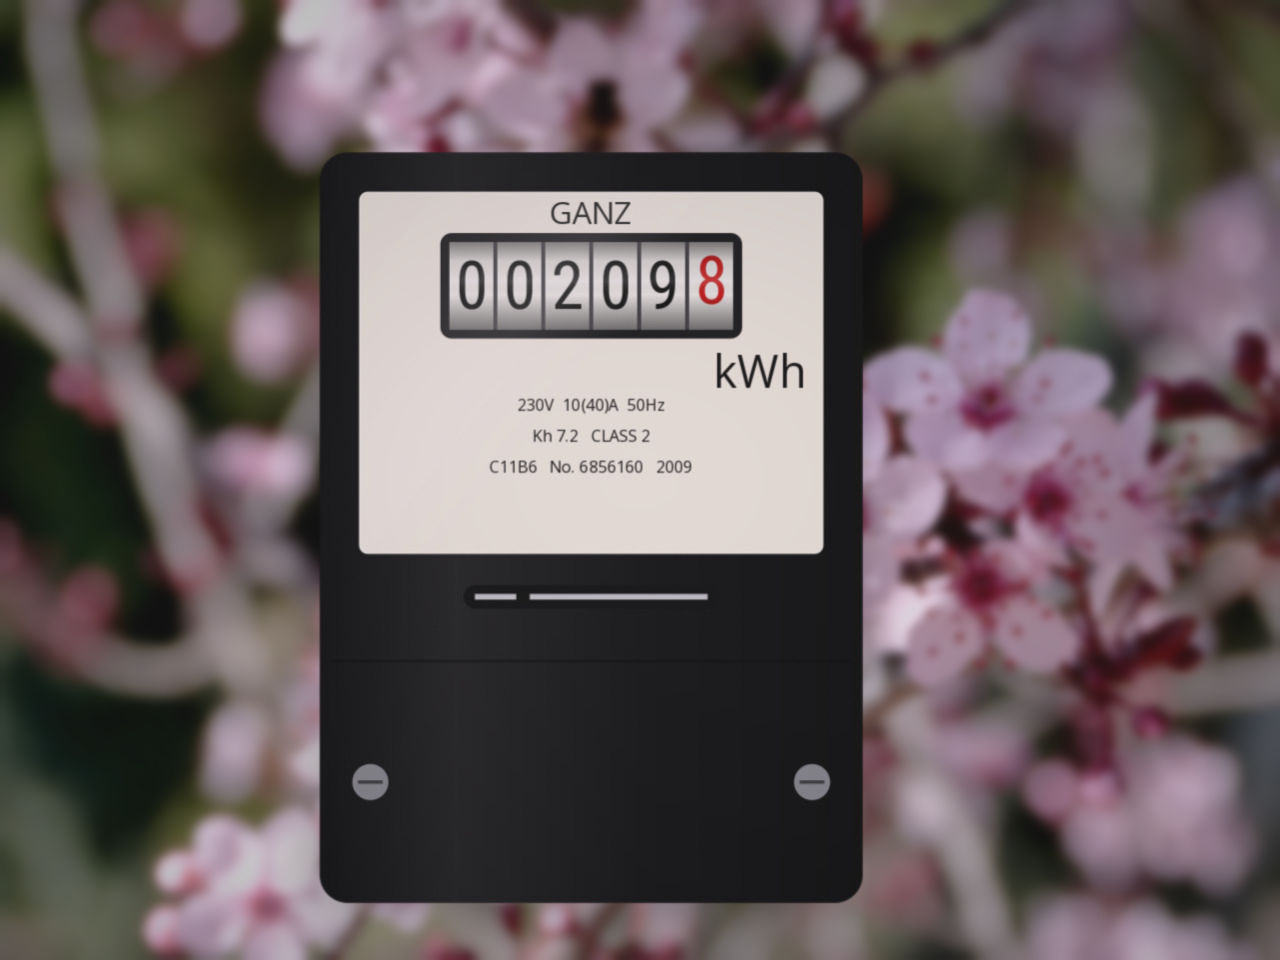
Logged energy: value=209.8 unit=kWh
